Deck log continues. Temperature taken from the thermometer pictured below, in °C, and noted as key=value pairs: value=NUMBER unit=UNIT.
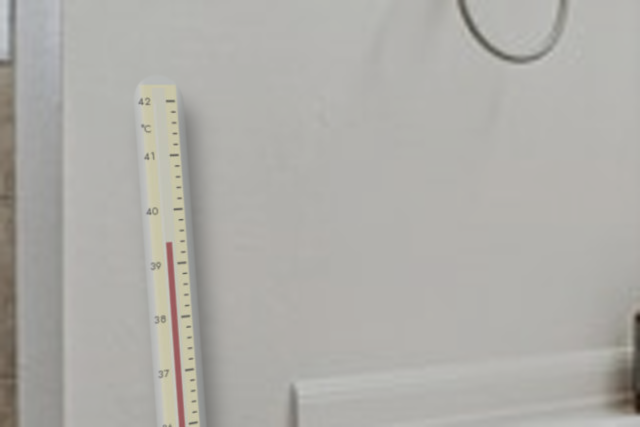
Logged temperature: value=39.4 unit=°C
